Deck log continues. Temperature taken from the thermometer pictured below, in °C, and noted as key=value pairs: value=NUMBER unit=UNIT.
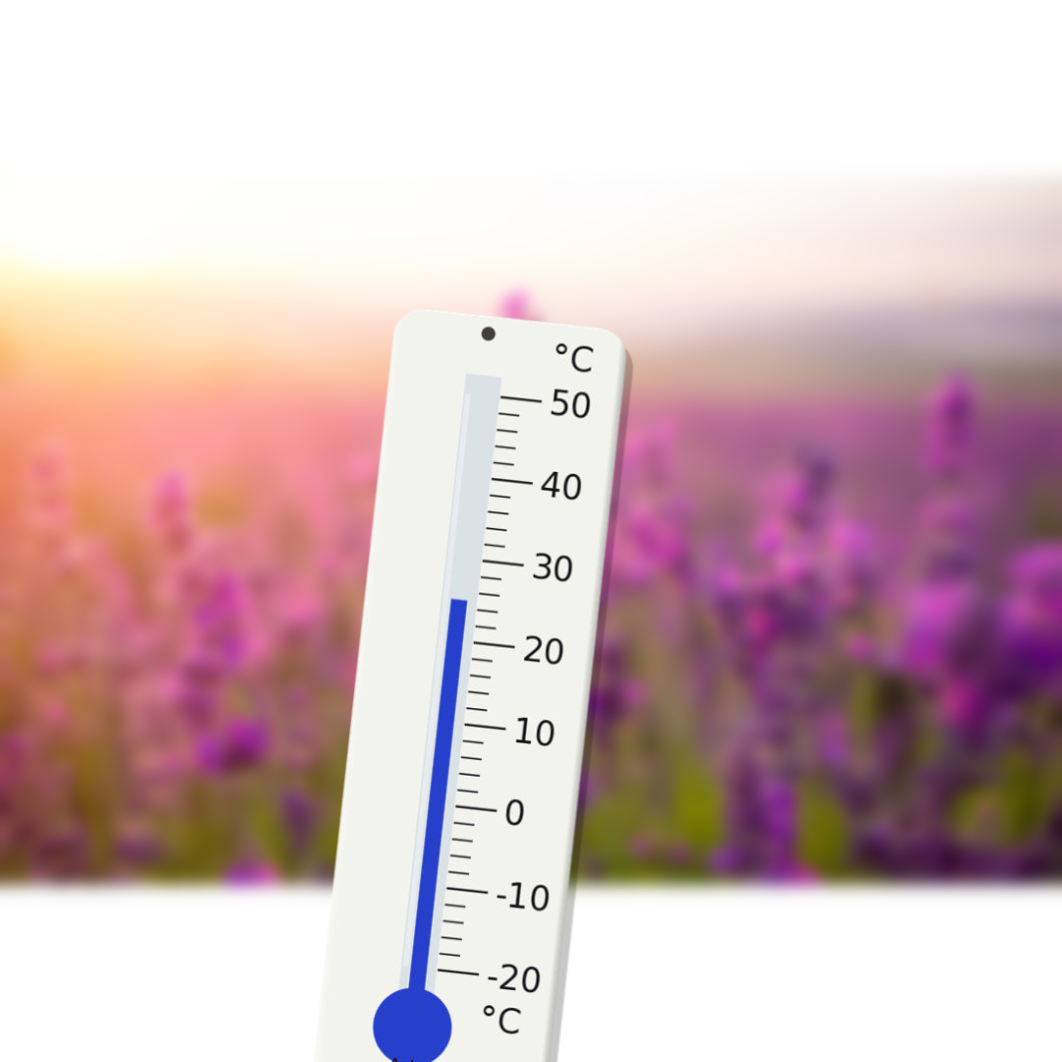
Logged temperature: value=25 unit=°C
